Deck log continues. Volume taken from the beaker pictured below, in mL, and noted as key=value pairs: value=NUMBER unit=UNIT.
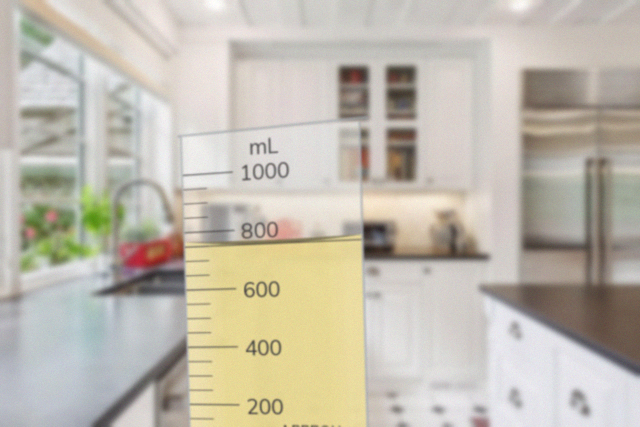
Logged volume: value=750 unit=mL
